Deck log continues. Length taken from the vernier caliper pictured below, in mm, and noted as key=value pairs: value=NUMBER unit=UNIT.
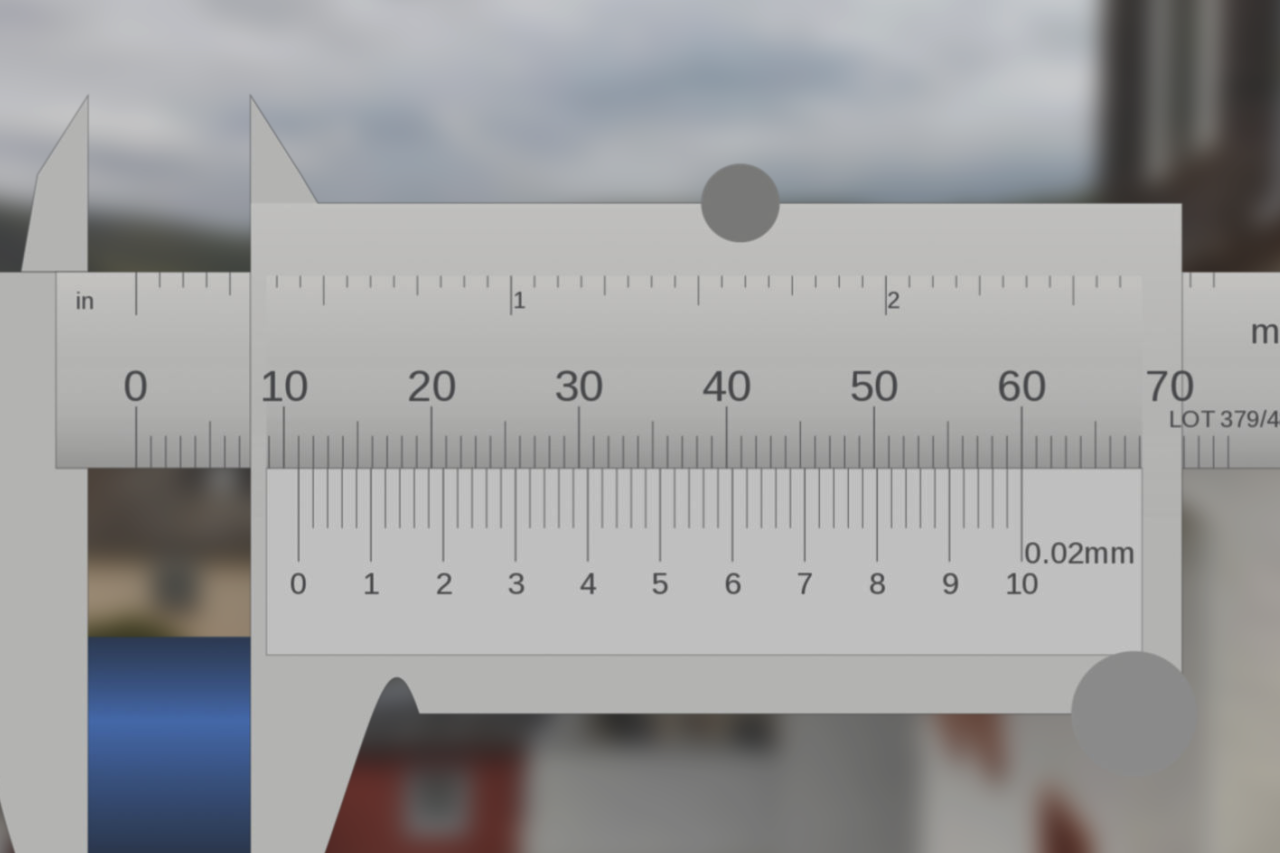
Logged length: value=11.0 unit=mm
